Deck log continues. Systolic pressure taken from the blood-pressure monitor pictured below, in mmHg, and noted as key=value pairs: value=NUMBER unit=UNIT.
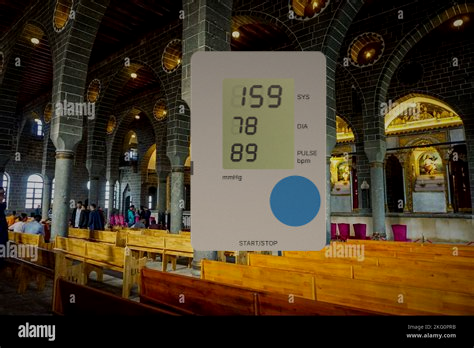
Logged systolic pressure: value=159 unit=mmHg
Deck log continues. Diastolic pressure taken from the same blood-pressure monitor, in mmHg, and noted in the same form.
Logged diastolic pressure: value=78 unit=mmHg
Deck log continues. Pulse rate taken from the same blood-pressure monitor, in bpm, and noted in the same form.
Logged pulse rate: value=89 unit=bpm
